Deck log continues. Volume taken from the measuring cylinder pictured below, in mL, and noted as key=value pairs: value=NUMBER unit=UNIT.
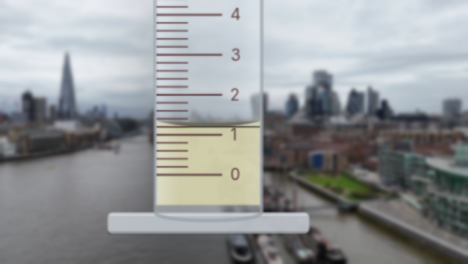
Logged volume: value=1.2 unit=mL
